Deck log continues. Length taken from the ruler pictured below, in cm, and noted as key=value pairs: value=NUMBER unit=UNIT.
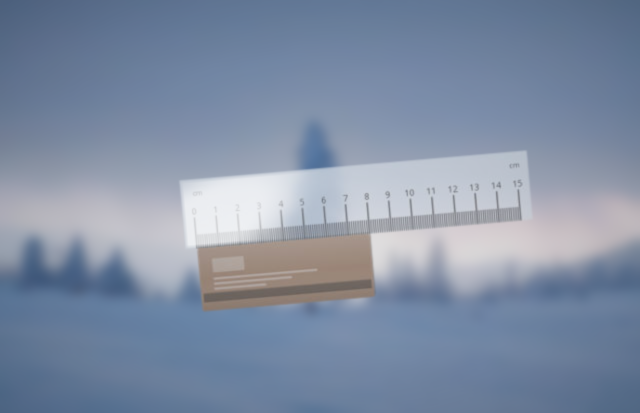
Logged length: value=8 unit=cm
